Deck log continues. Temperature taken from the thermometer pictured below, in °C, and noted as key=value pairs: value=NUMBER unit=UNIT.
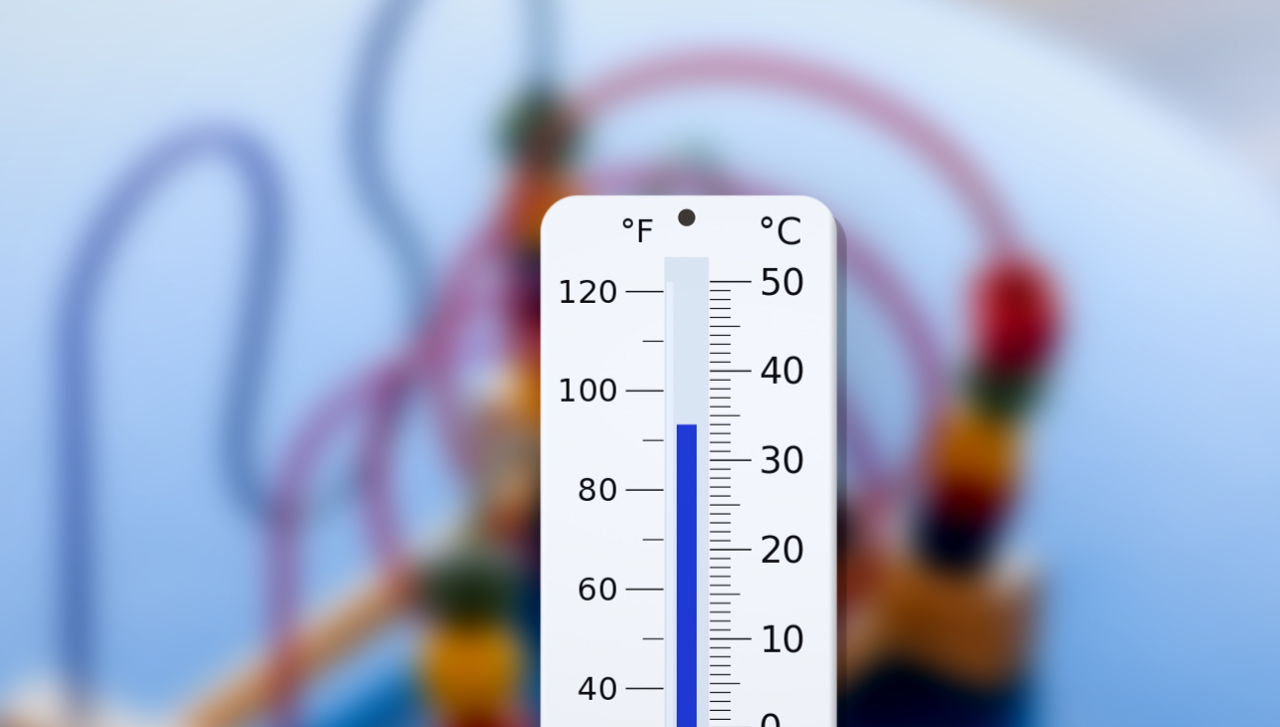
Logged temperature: value=34 unit=°C
